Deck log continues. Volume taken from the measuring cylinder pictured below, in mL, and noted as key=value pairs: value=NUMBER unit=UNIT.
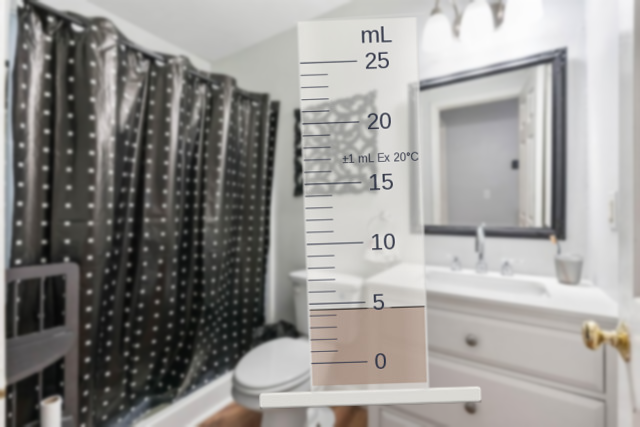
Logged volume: value=4.5 unit=mL
